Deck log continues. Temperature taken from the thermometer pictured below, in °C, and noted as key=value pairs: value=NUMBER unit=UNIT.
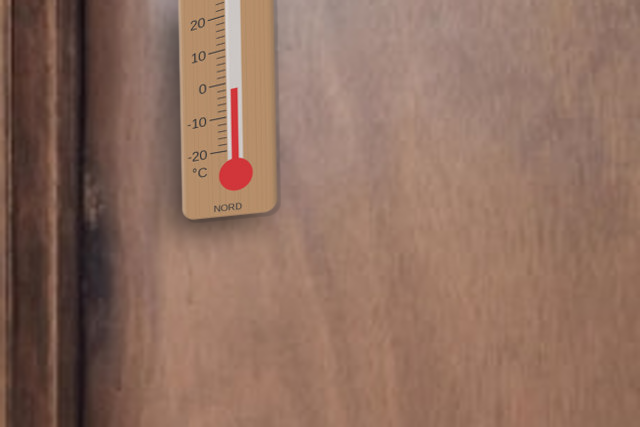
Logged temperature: value=-2 unit=°C
